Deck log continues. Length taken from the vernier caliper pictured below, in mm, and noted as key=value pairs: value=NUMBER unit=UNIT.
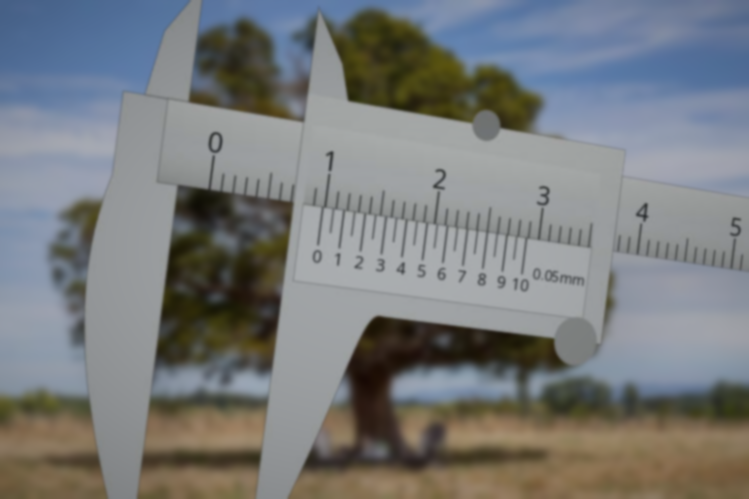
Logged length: value=9.8 unit=mm
